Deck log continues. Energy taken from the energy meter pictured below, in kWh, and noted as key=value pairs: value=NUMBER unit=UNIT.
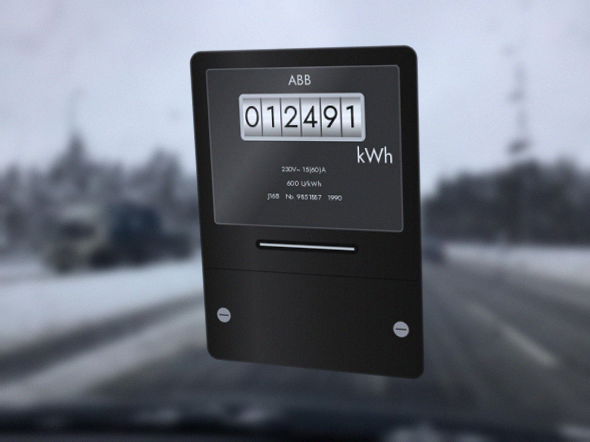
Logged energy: value=12491 unit=kWh
